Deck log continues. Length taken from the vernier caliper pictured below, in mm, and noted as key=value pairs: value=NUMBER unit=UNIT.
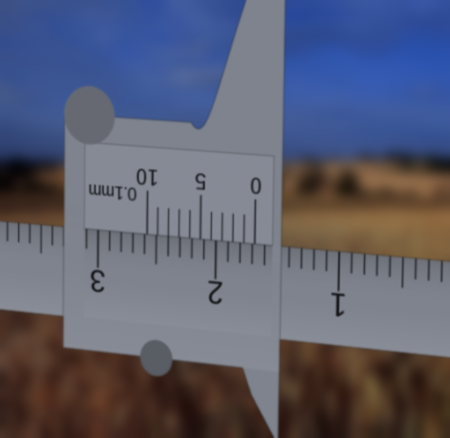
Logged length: value=16.8 unit=mm
